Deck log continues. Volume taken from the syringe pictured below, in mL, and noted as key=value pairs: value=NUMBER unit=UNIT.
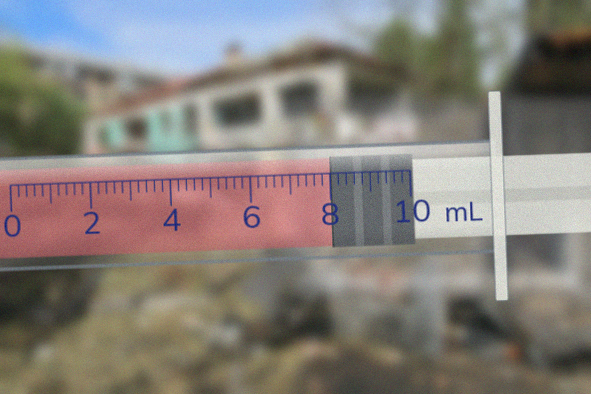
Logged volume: value=8 unit=mL
